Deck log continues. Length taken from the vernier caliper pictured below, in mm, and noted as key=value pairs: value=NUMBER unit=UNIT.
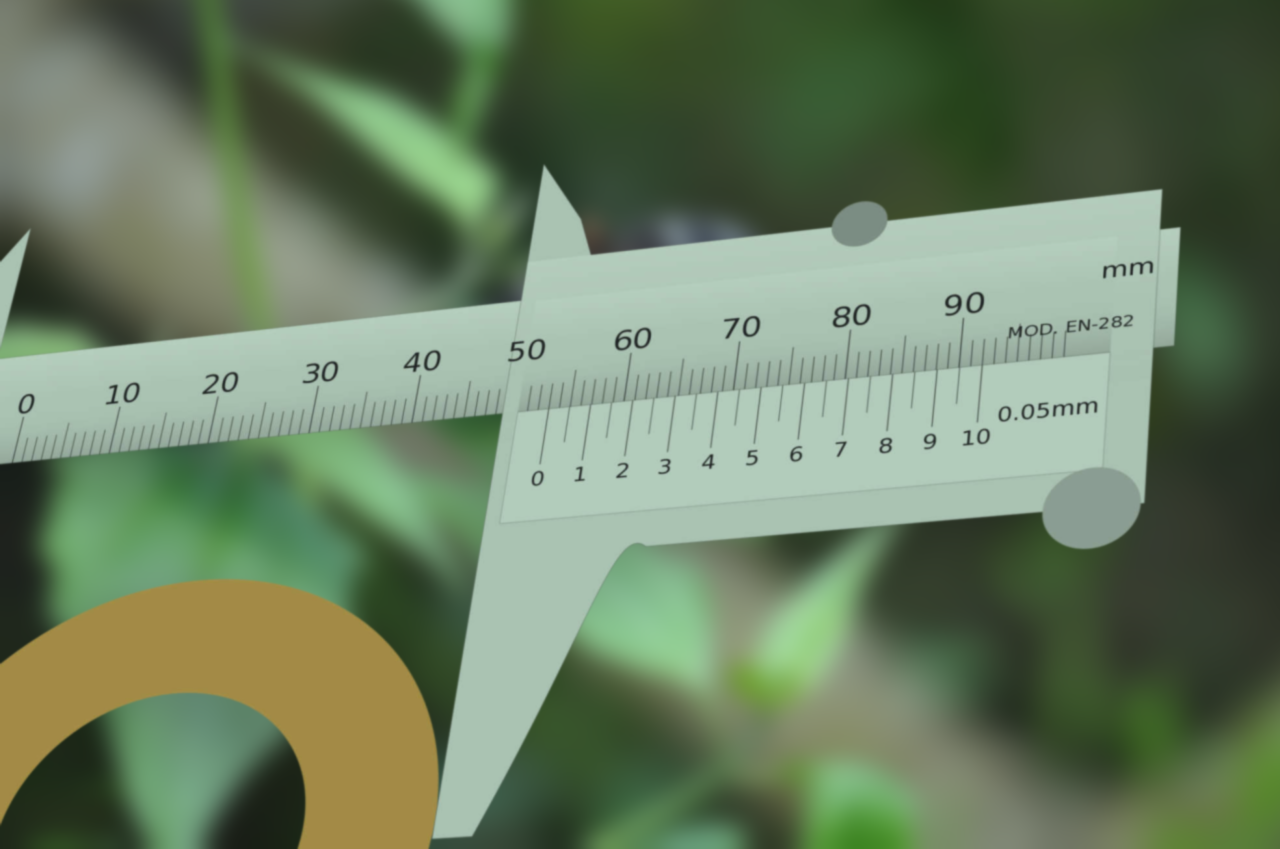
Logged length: value=53.0 unit=mm
